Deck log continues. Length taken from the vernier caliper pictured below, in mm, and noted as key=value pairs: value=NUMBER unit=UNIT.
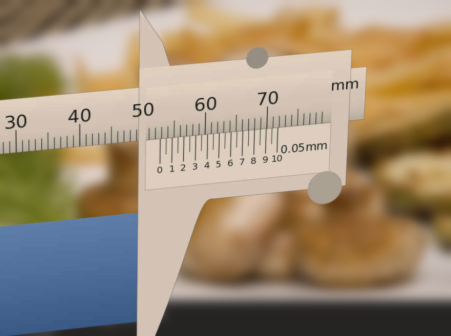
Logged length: value=52.8 unit=mm
